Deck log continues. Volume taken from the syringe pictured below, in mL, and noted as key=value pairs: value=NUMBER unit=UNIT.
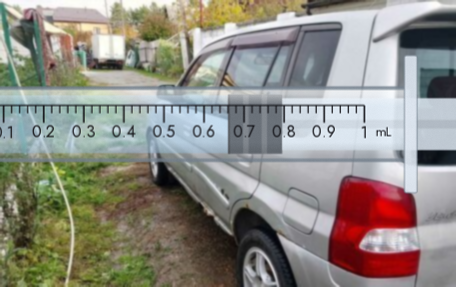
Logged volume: value=0.66 unit=mL
